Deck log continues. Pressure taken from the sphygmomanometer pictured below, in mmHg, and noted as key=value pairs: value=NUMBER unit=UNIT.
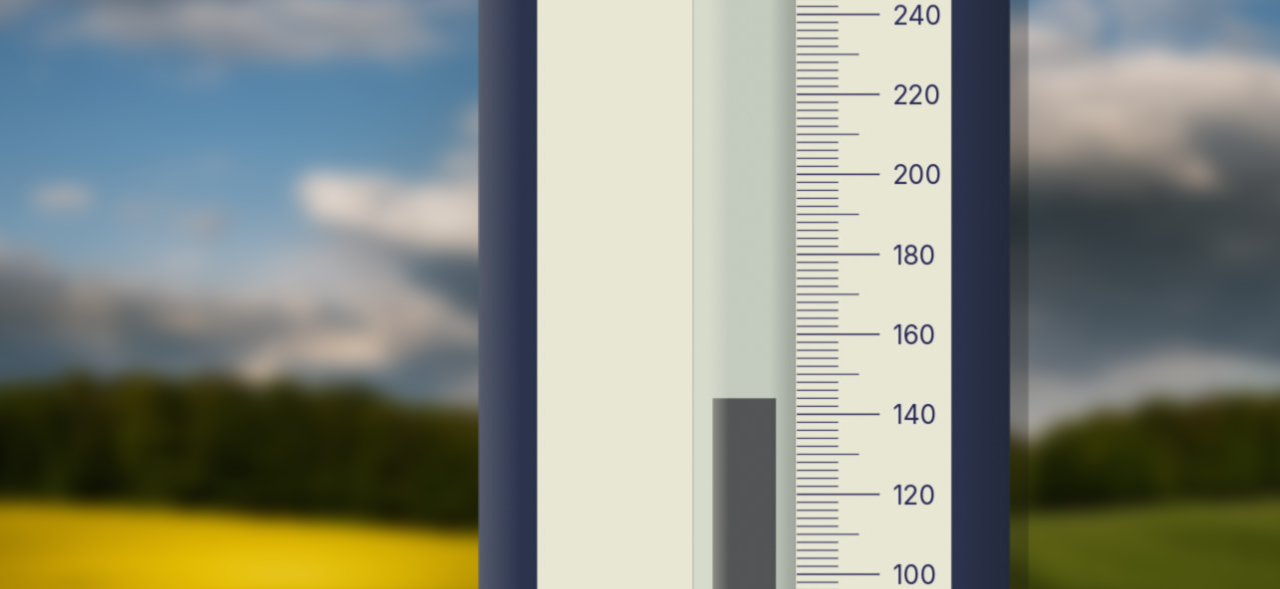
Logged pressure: value=144 unit=mmHg
